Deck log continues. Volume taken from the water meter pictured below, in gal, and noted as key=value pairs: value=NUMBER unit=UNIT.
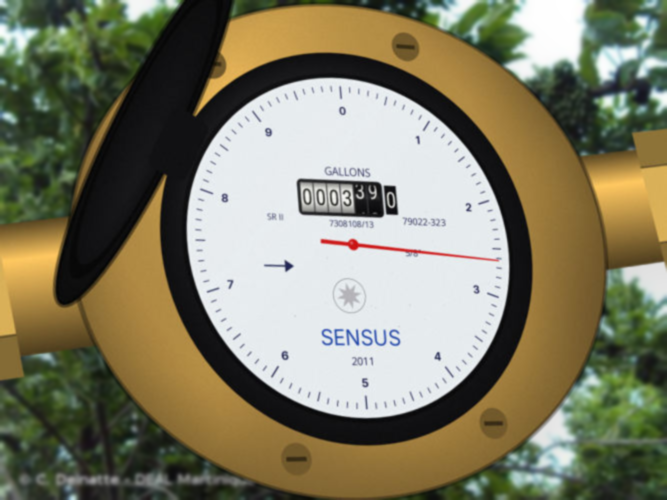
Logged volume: value=3392.6 unit=gal
